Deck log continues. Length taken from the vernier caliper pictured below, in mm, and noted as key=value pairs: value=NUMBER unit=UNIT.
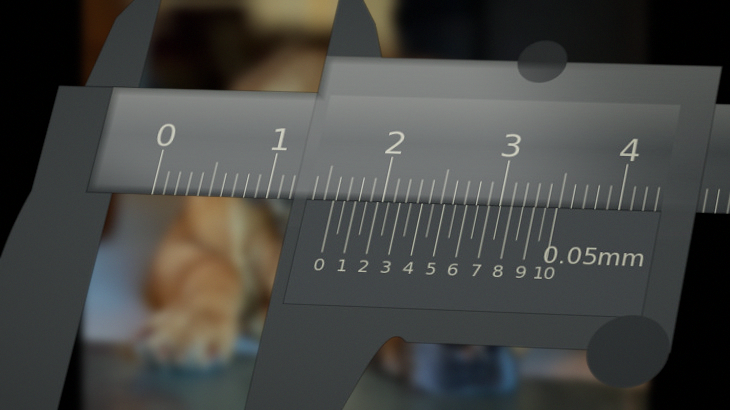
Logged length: value=15.8 unit=mm
